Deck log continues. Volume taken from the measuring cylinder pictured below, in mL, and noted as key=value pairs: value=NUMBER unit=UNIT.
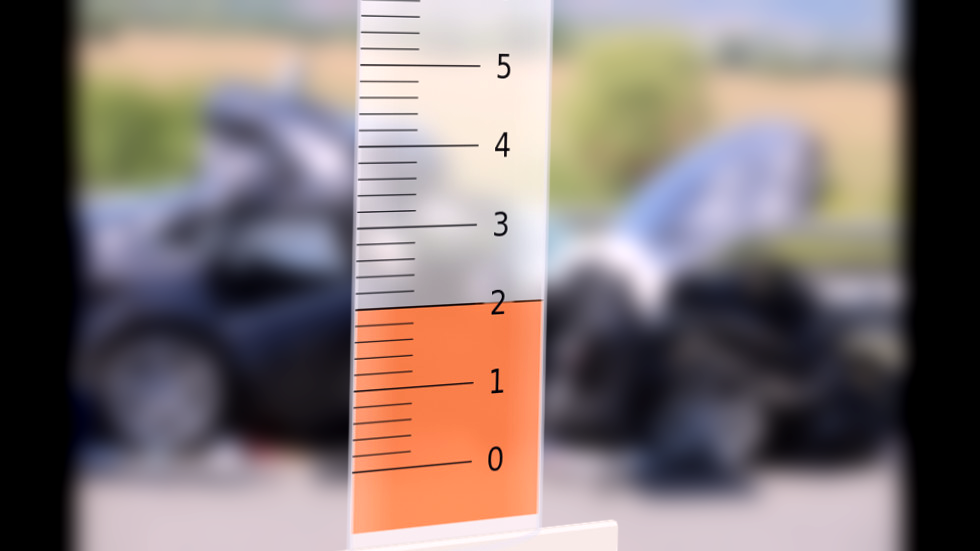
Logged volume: value=2 unit=mL
